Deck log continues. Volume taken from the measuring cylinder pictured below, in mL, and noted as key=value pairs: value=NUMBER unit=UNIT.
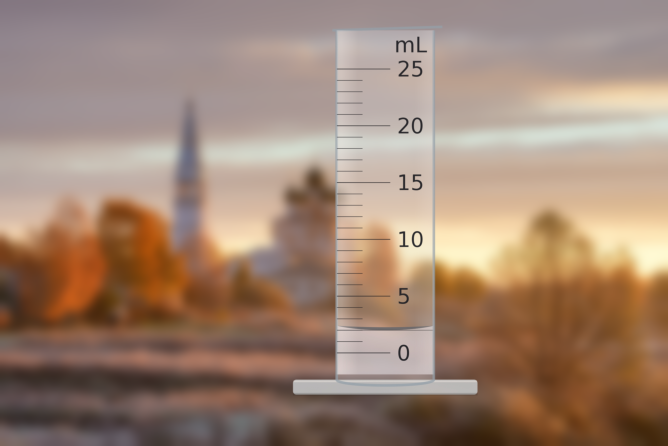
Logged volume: value=2 unit=mL
